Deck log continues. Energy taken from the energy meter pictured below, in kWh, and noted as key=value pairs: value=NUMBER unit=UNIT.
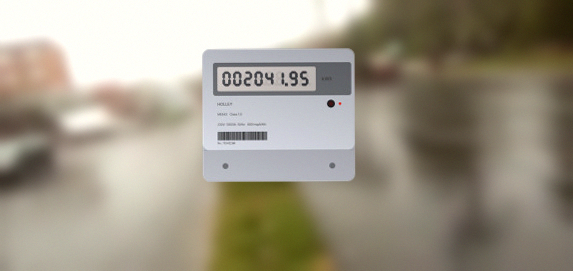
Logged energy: value=2041.95 unit=kWh
